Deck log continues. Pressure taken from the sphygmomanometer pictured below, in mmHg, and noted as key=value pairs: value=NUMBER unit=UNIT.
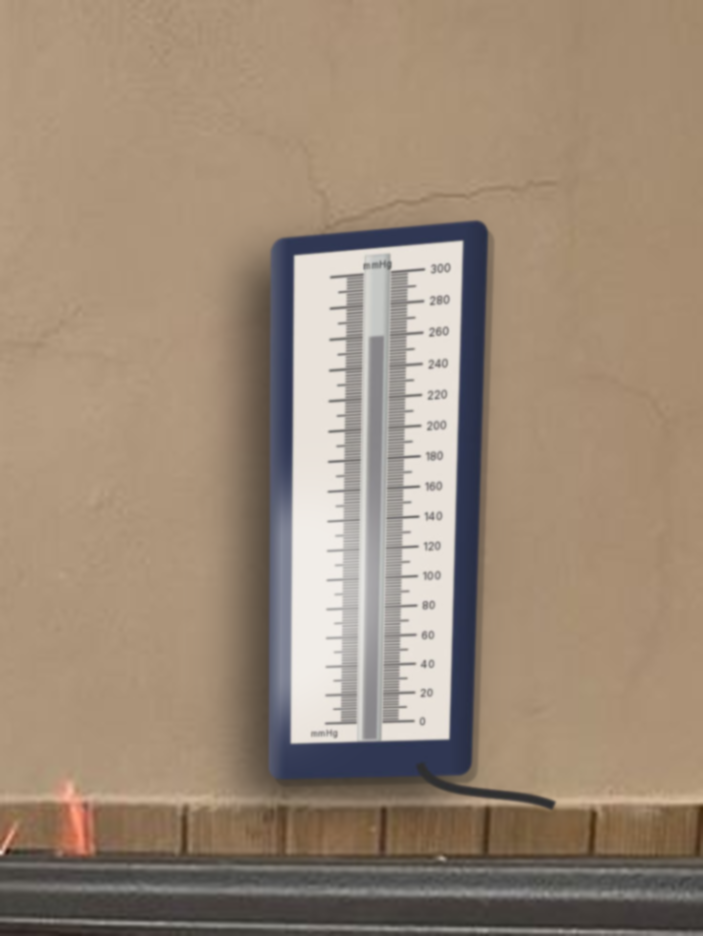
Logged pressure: value=260 unit=mmHg
